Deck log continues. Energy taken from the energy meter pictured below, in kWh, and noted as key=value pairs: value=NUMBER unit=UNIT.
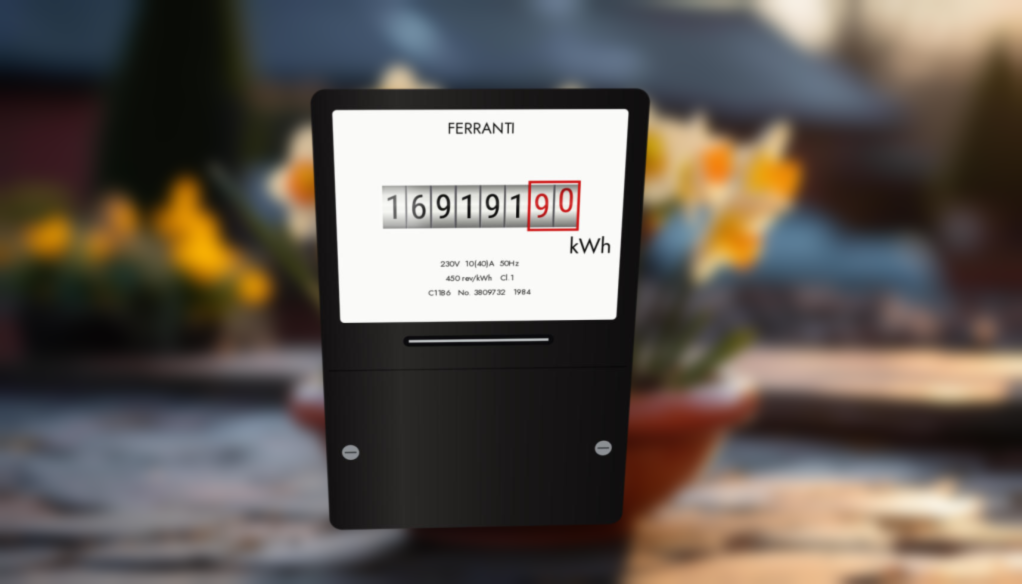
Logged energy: value=169191.90 unit=kWh
